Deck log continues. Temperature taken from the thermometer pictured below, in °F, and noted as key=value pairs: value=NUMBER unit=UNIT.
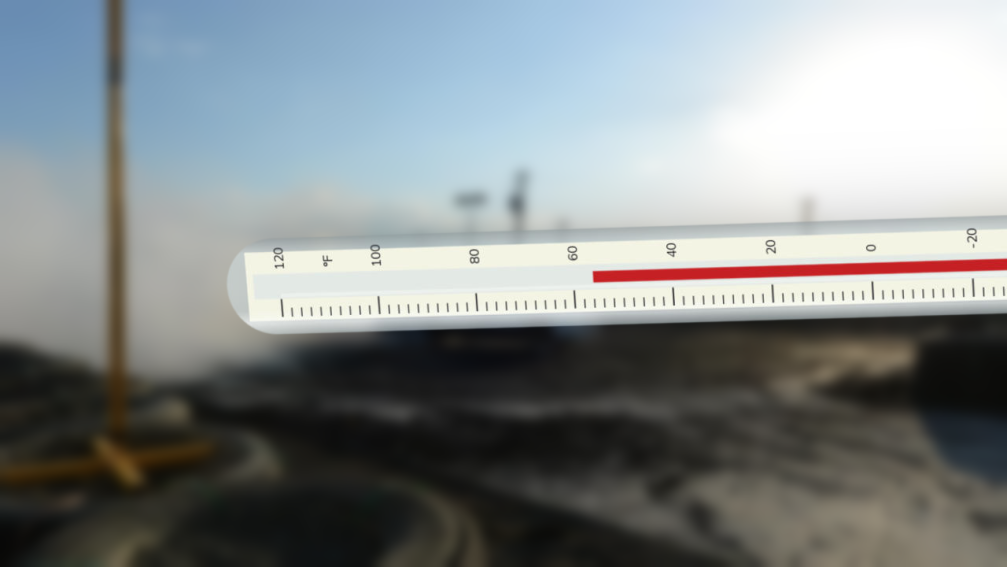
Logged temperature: value=56 unit=°F
